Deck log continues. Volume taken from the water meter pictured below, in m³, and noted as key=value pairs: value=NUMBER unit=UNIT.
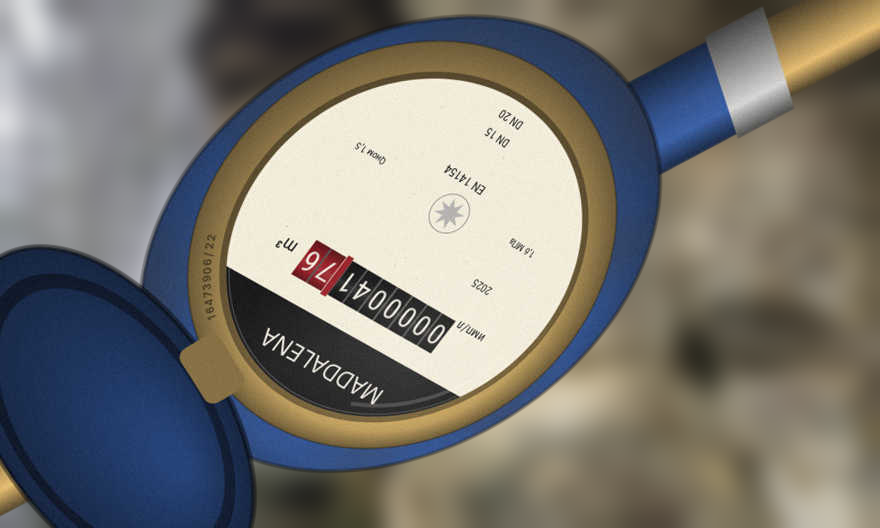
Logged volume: value=41.76 unit=m³
